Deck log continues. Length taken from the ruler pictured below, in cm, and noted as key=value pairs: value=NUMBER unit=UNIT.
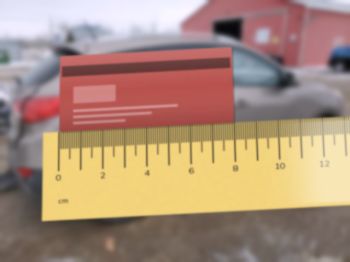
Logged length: value=8 unit=cm
